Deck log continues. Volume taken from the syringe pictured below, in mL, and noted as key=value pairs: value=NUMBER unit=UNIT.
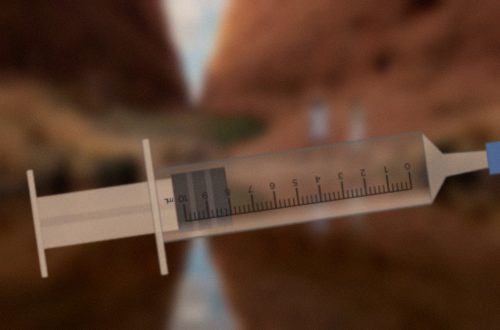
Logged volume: value=8 unit=mL
